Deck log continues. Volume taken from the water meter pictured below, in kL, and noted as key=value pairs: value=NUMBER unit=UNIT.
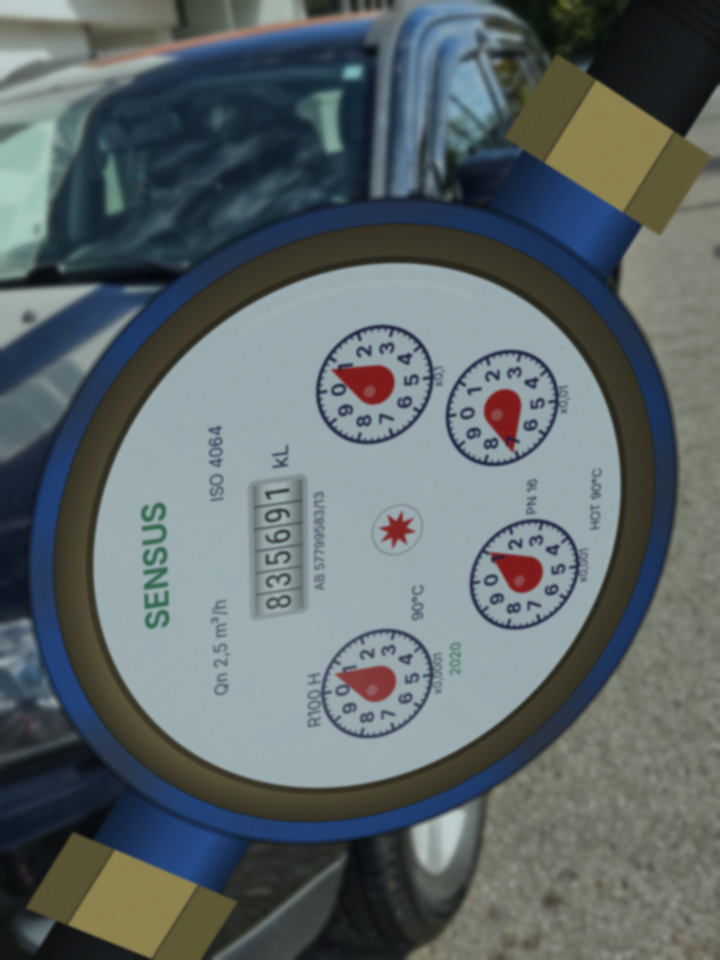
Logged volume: value=835691.0710 unit=kL
